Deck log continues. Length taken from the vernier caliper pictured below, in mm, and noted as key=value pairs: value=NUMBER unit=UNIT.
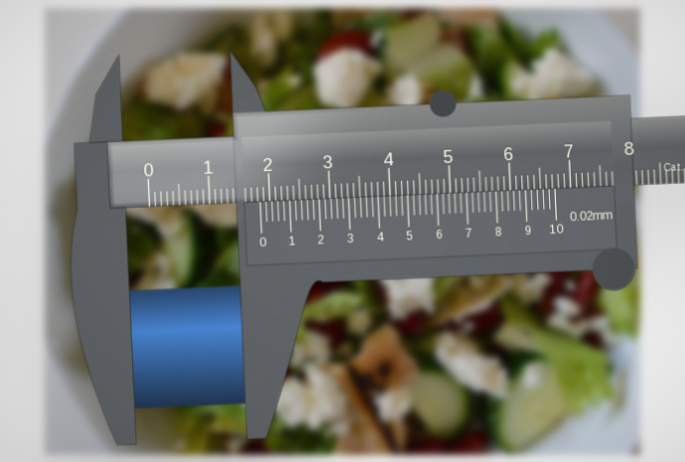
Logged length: value=18.4 unit=mm
